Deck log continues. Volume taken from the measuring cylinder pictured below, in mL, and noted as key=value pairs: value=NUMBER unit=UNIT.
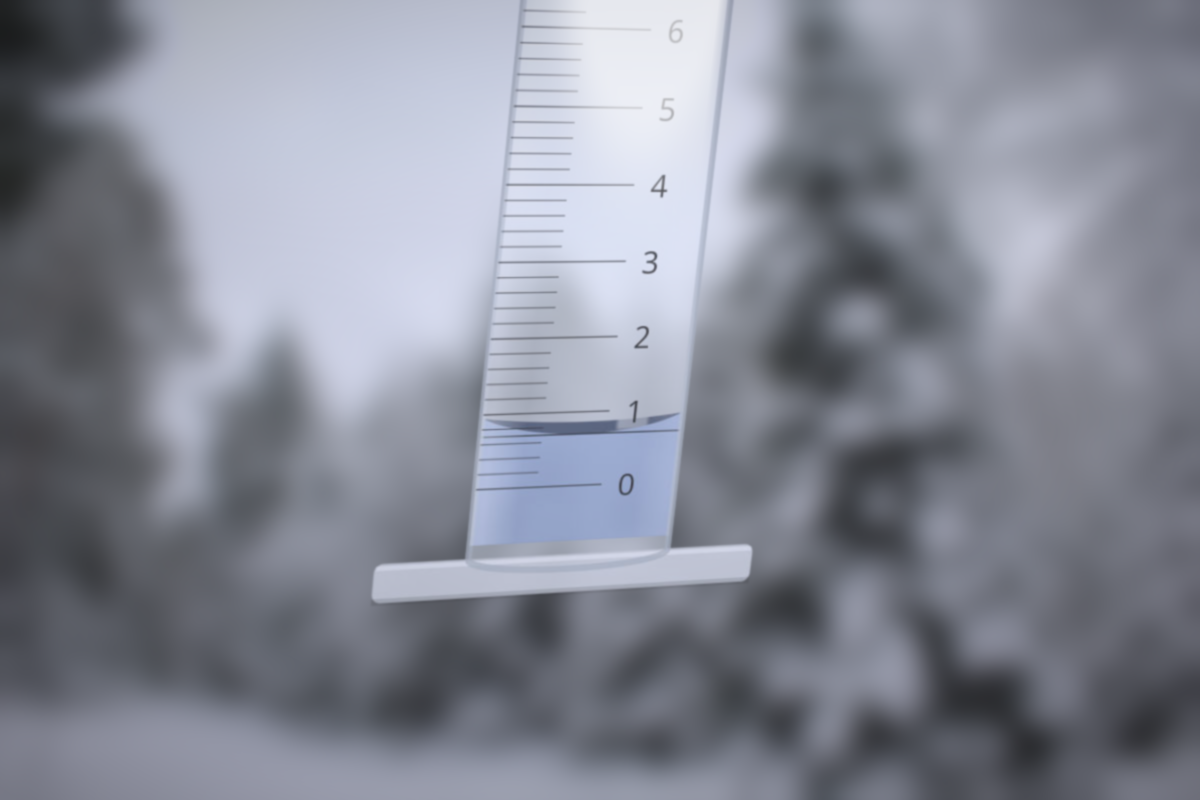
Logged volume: value=0.7 unit=mL
